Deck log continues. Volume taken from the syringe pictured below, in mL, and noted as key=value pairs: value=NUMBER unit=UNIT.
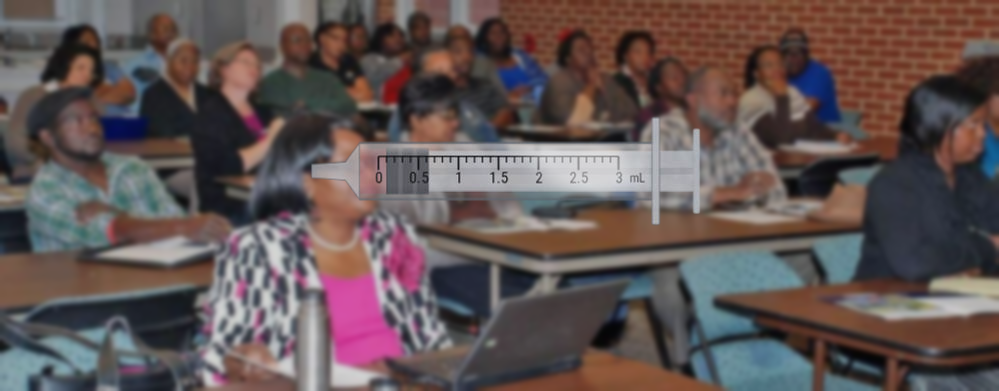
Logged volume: value=0.1 unit=mL
